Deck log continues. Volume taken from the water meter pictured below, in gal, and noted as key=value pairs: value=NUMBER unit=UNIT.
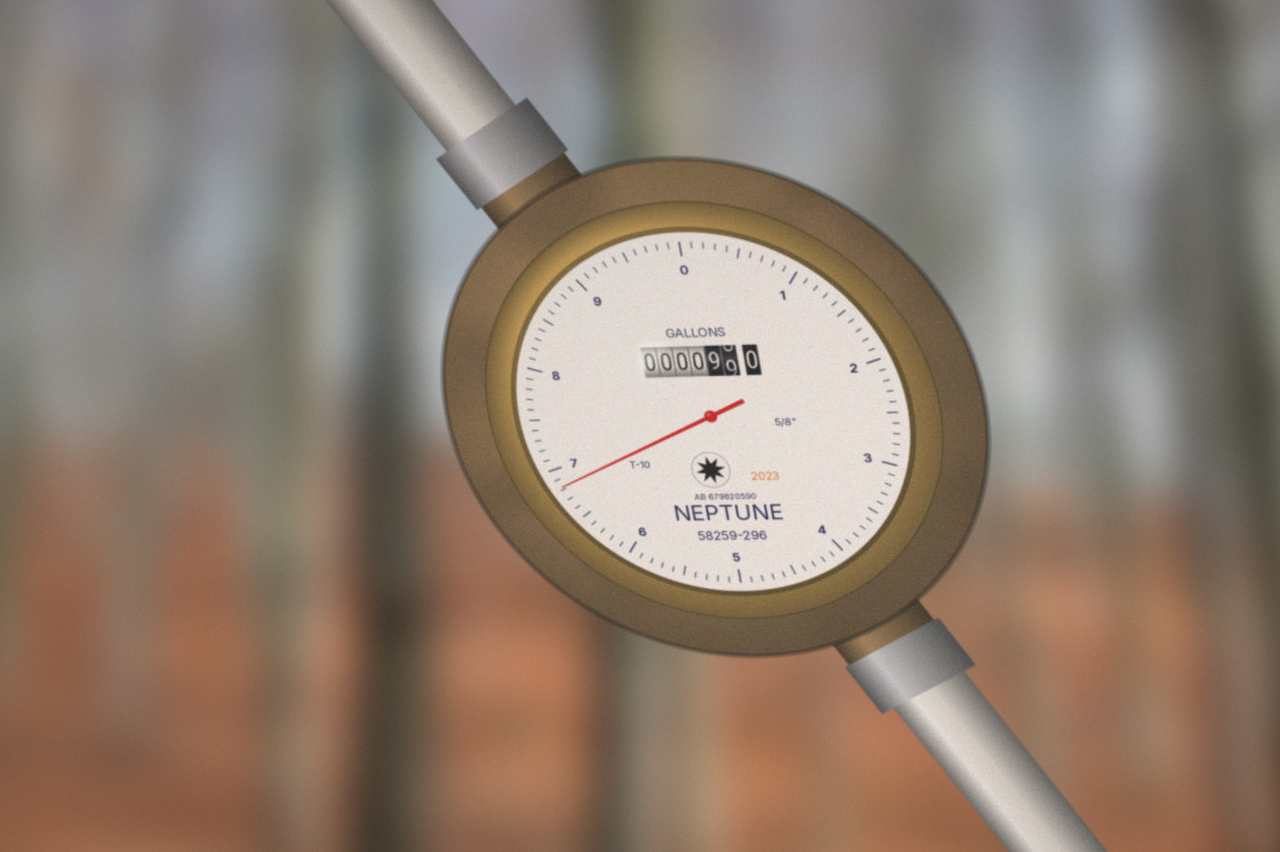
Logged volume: value=986.8 unit=gal
